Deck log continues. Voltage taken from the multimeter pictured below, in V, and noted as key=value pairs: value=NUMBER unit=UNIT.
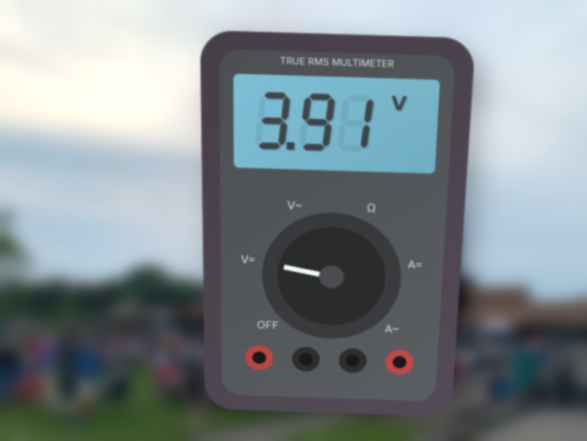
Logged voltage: value=3.91 unit=V
